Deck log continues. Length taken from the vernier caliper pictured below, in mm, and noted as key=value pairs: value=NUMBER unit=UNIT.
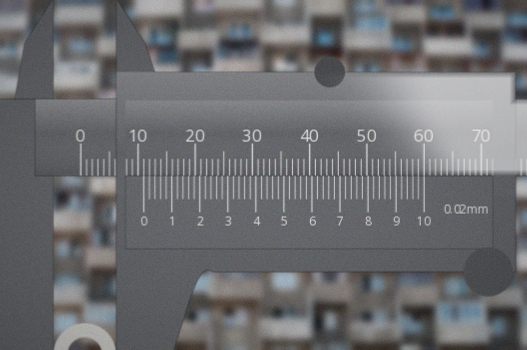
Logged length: value=11.0 unit=mm
